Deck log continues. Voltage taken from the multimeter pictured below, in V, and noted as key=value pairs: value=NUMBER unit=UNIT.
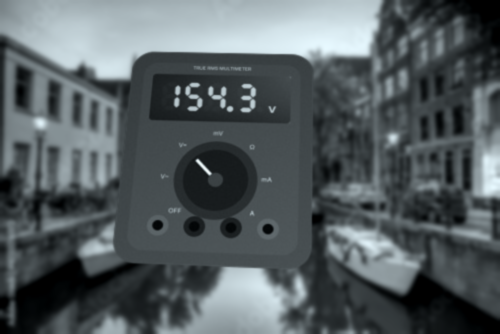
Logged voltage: value=154.3 unit=V
